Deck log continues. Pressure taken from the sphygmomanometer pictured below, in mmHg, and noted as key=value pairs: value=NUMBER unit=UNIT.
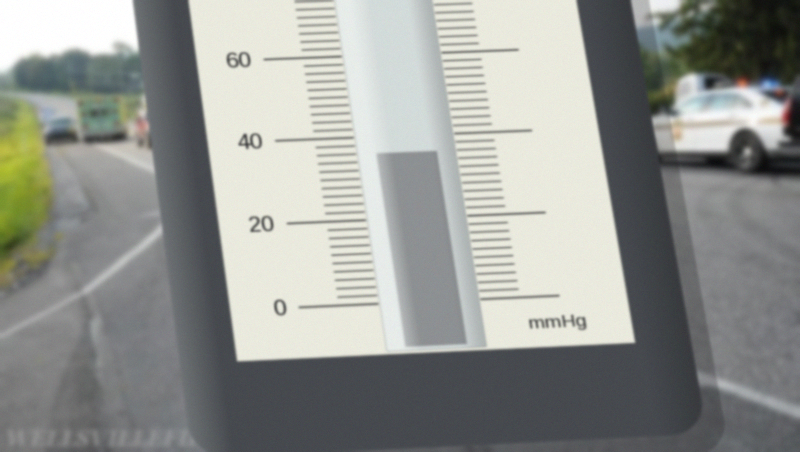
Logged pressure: value=36 unit=mmHg
